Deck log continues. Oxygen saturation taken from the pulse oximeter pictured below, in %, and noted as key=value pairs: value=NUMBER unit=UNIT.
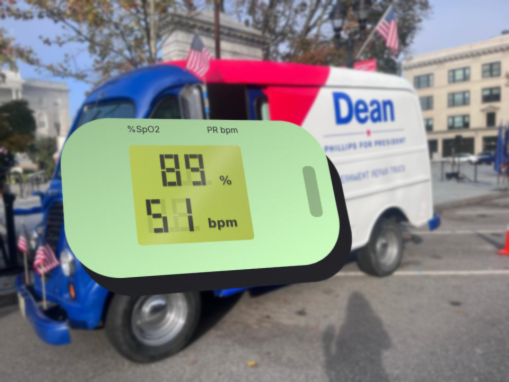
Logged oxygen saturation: value=89 unit=%
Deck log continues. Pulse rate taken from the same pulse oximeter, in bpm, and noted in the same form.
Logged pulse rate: value=51 unit=bpm
